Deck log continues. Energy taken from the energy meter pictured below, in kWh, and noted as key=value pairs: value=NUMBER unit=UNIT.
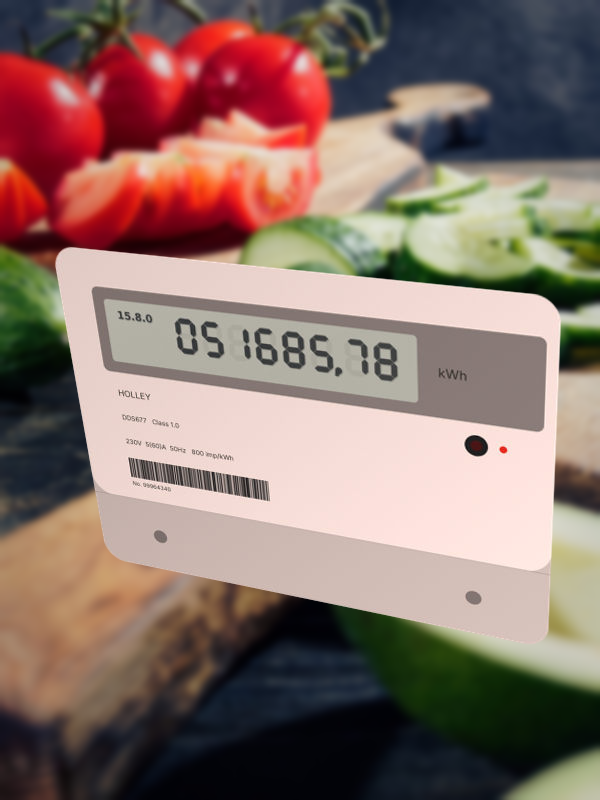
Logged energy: value=51685.78 unit=kWh
